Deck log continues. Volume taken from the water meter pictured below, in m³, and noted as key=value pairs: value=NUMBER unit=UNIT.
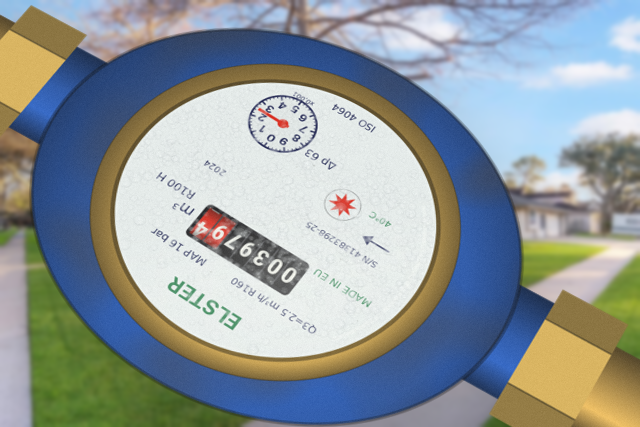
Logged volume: value=397.942 unit=m³
